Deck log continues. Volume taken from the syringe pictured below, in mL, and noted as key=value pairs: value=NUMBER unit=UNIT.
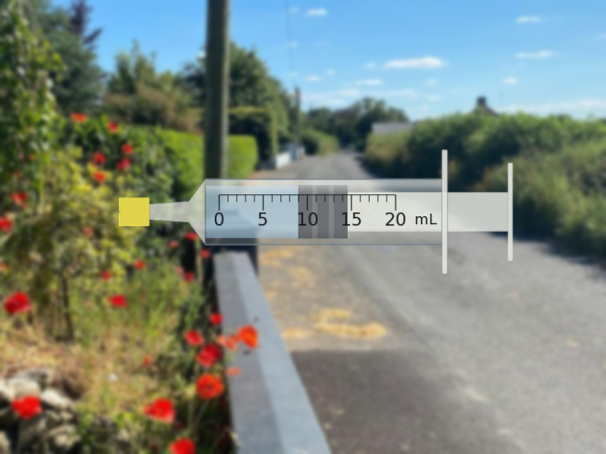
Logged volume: value=9 unit=mL
